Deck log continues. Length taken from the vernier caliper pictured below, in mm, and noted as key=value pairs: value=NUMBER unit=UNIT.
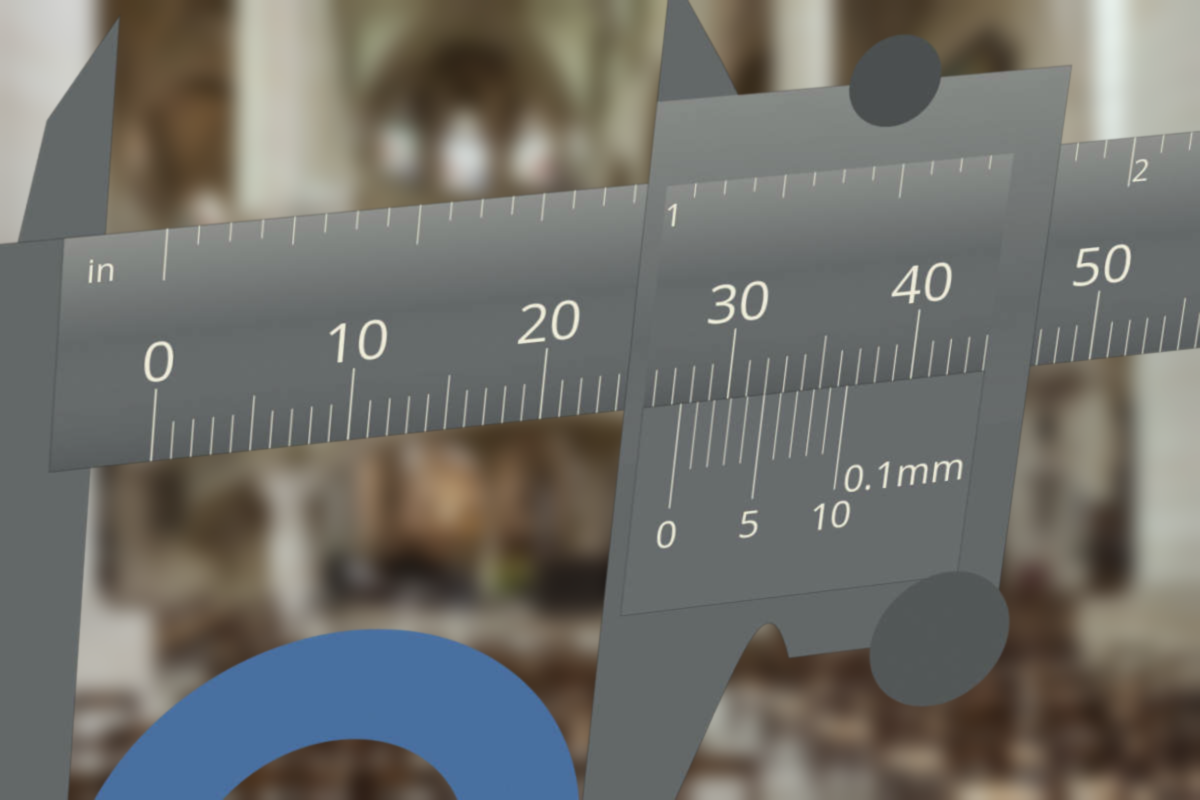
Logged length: value=27.5 unit=mm
